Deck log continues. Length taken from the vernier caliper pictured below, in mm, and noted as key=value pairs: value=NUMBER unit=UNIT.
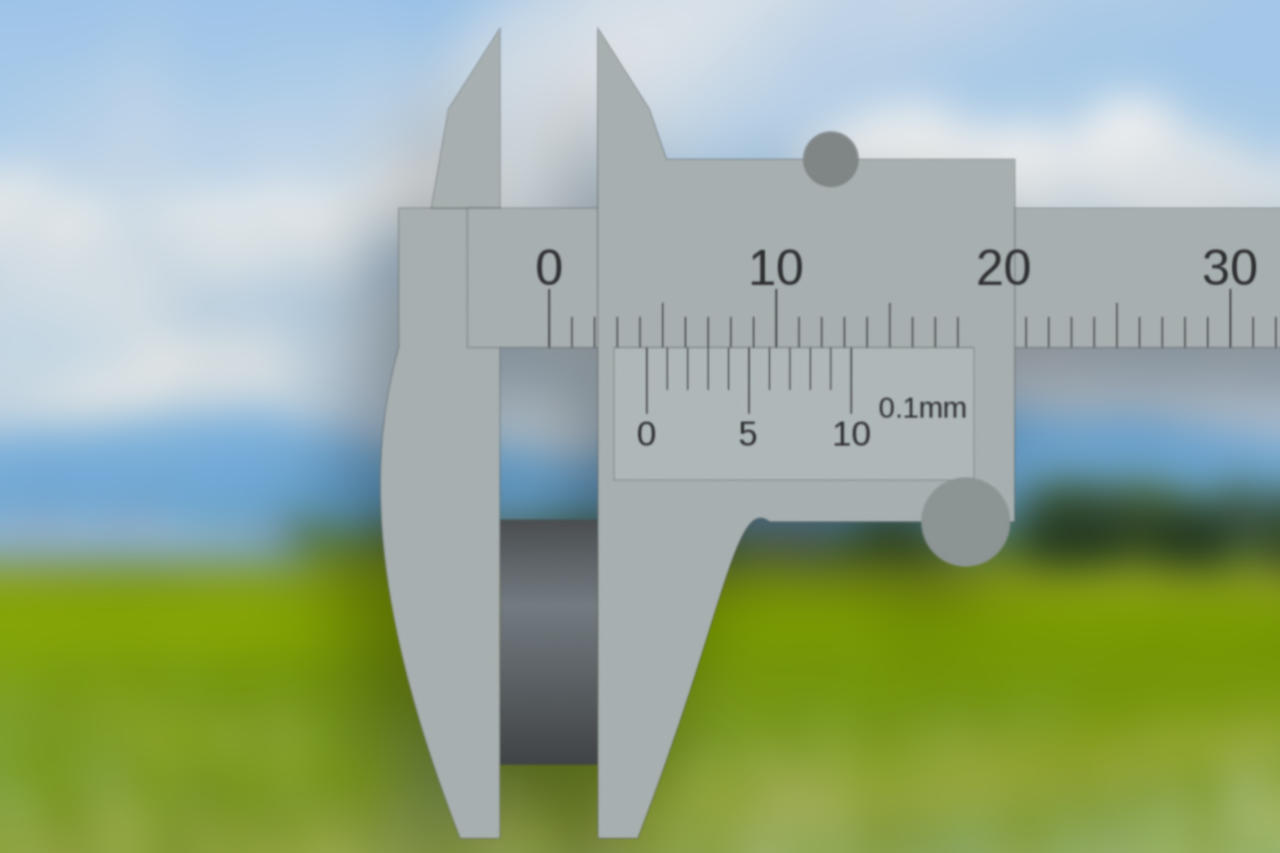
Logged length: value=4.3 unit=mm
